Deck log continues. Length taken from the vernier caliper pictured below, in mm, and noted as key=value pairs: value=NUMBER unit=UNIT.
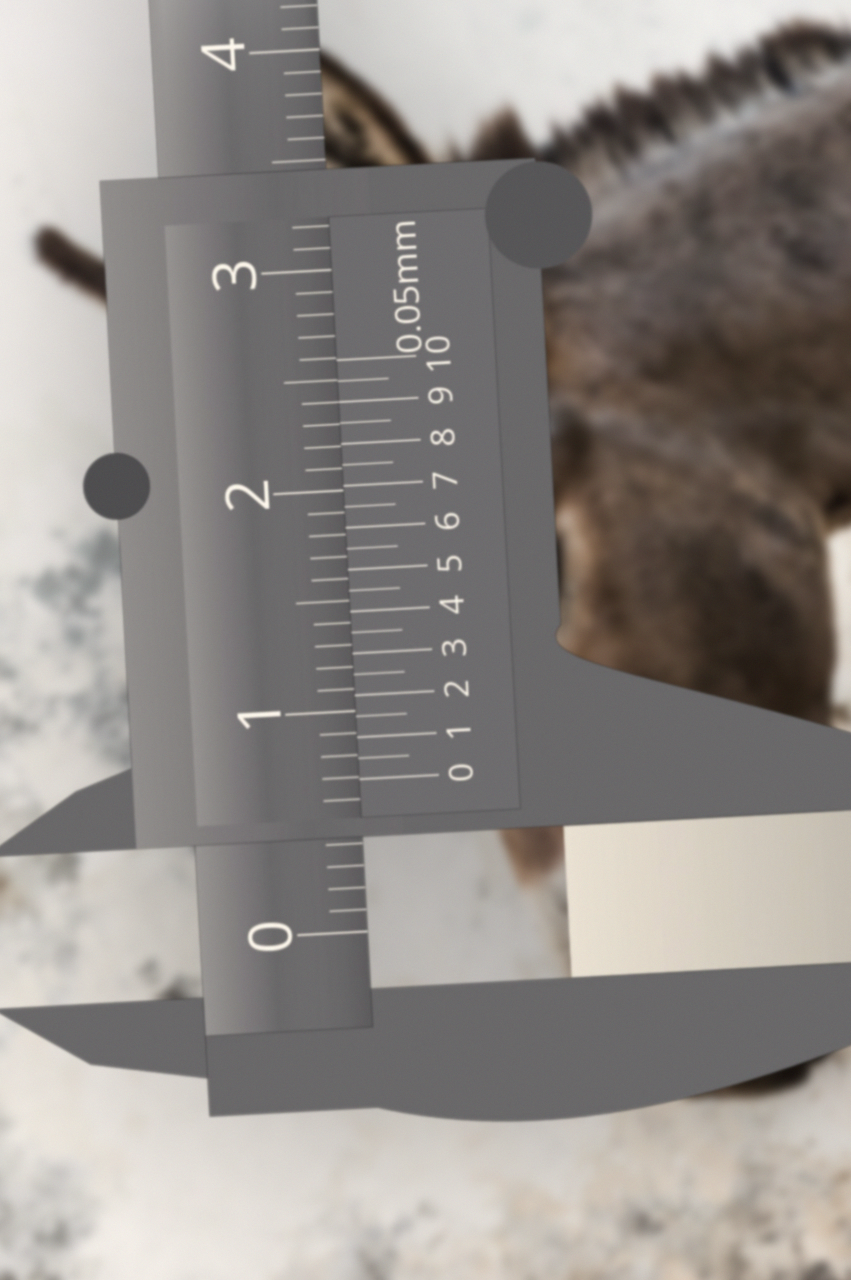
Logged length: value=6.9 unit=mm
